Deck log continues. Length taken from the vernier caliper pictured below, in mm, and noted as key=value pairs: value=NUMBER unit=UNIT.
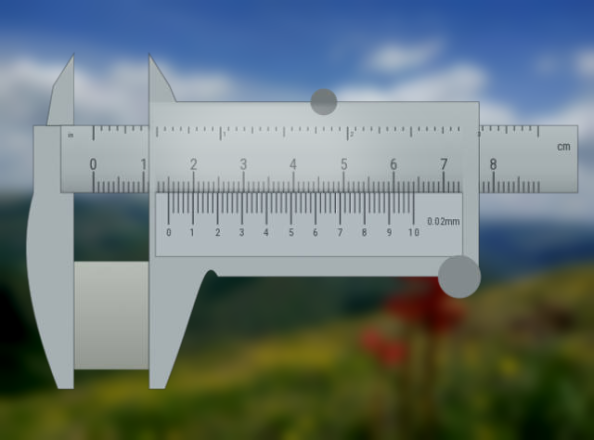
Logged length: value=15.0 unit=mm
